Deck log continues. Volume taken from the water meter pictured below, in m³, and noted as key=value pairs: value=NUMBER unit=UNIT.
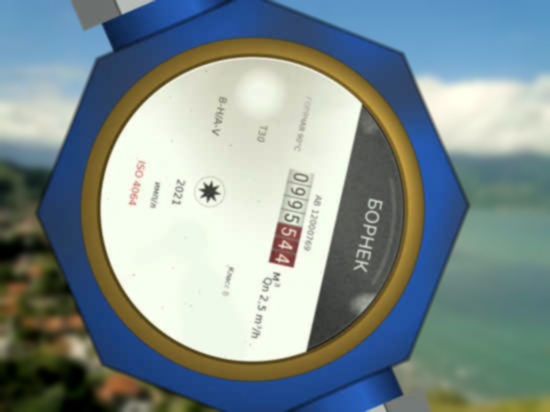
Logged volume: value=995.544 unit=m³
